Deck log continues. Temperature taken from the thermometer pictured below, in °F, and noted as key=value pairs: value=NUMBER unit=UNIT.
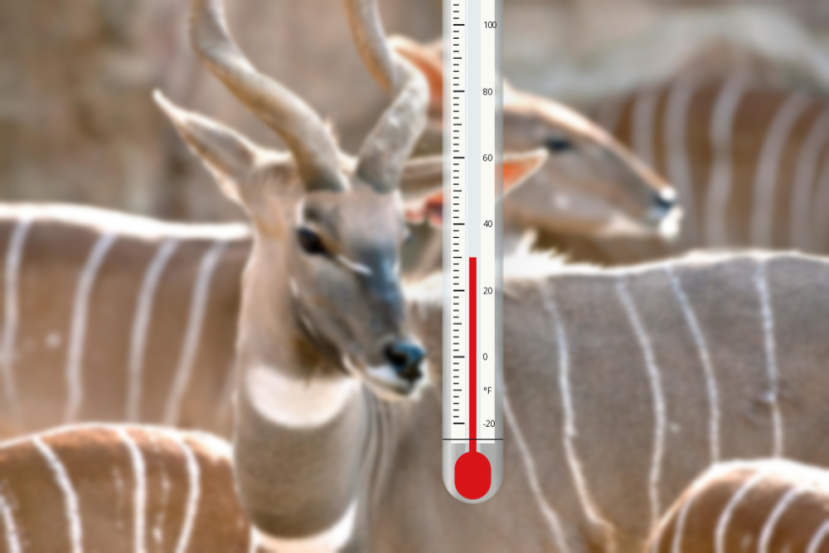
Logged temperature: value=30 unit=°F
